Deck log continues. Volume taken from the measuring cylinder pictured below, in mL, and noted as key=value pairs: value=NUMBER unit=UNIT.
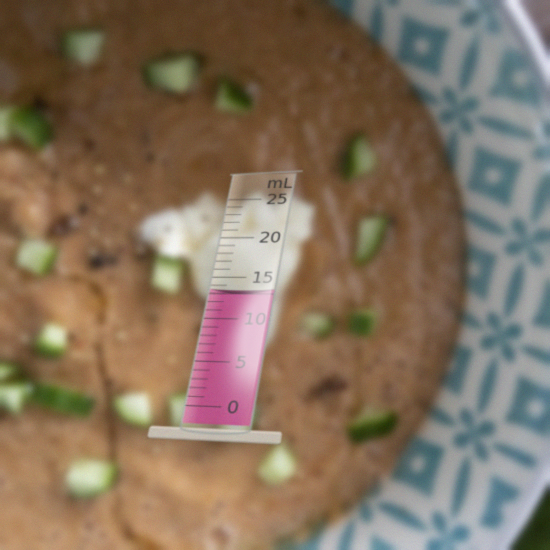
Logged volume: value=13 unit=mL
